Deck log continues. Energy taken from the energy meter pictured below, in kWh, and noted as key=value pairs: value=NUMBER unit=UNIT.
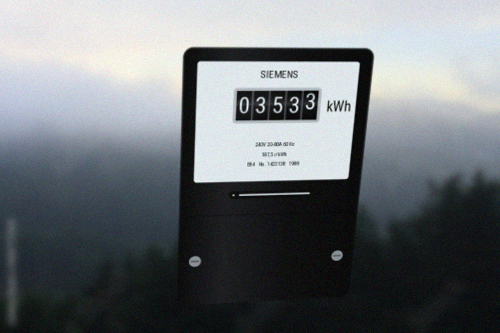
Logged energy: value=3533 unit=kWh
